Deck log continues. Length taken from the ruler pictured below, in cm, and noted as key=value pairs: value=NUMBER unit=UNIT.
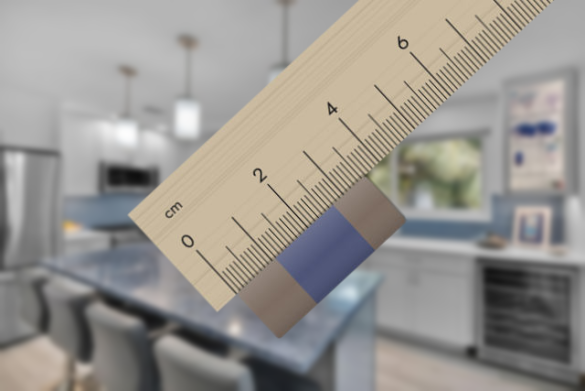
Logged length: value=3.6 unit=cm
